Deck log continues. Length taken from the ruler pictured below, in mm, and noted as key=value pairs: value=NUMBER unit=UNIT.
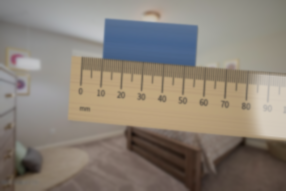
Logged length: value=45 unit=mm
